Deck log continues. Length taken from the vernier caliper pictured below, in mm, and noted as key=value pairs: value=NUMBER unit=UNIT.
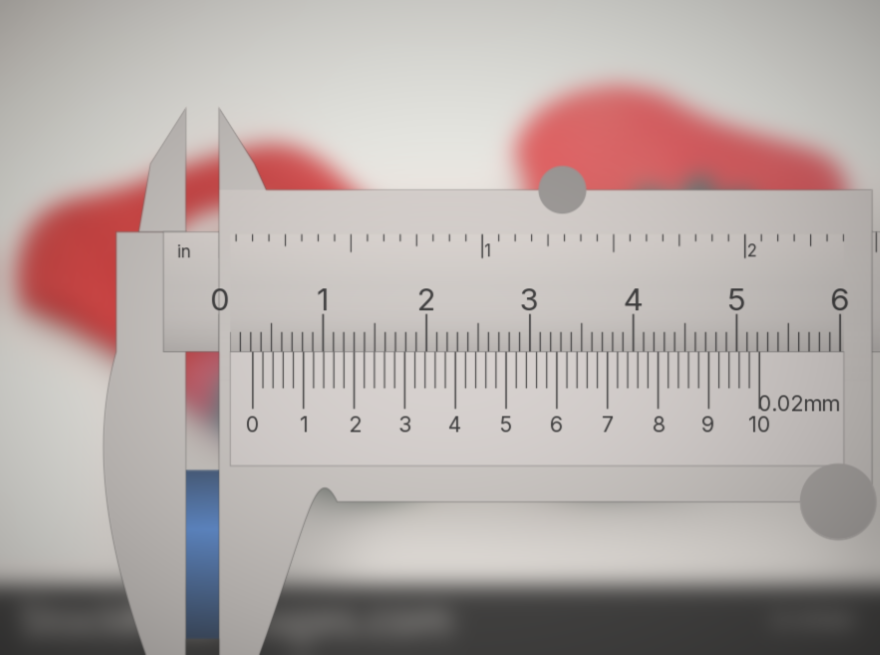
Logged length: value=3.2 unit=mm
